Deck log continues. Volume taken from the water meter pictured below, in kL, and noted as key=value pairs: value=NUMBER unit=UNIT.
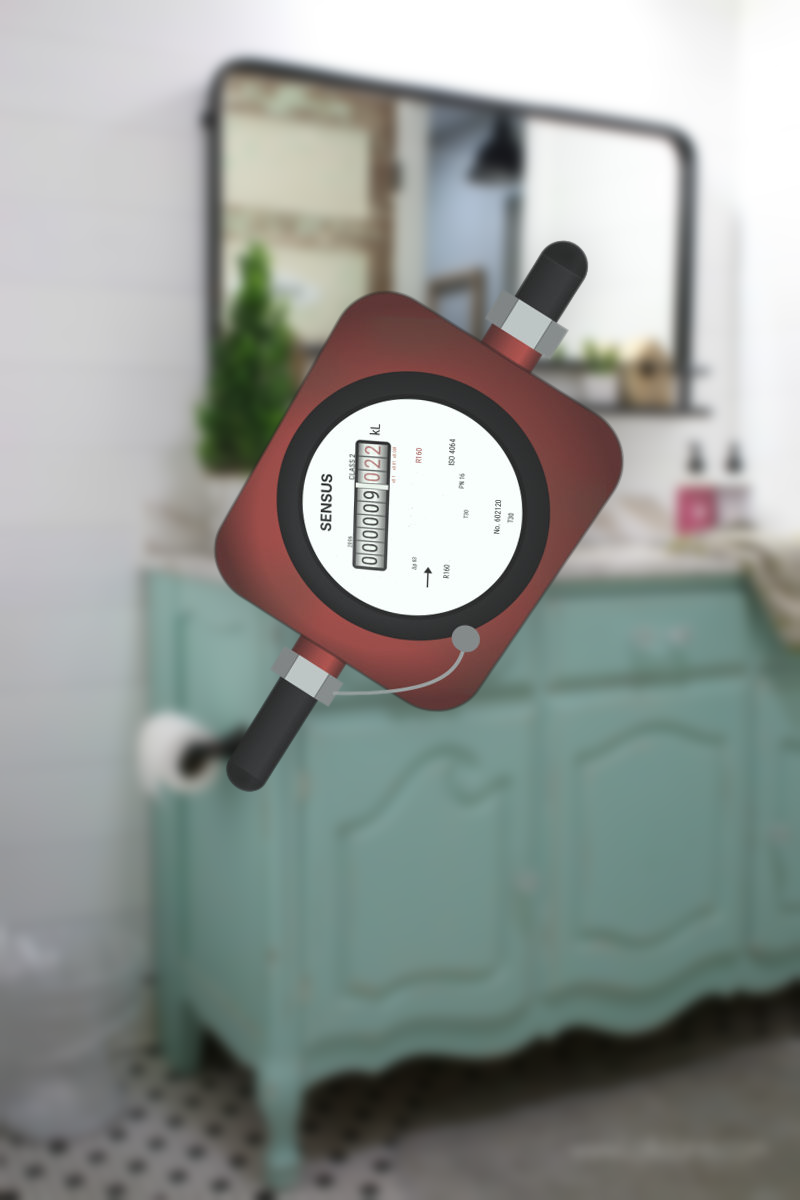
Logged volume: value=9.022 unit=kL
